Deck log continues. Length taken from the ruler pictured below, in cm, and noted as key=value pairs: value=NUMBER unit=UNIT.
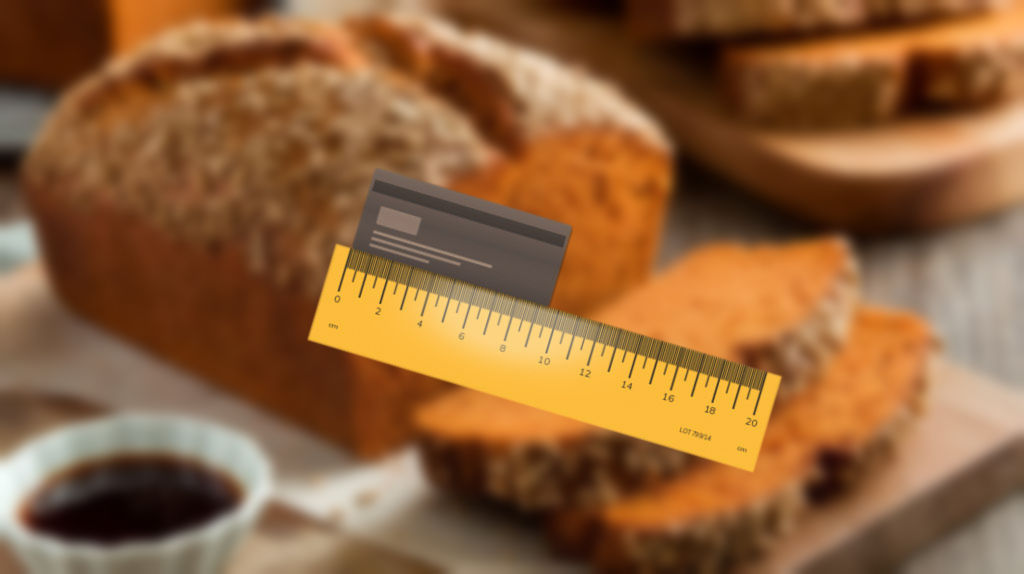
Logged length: value=9.5 unit=cm
